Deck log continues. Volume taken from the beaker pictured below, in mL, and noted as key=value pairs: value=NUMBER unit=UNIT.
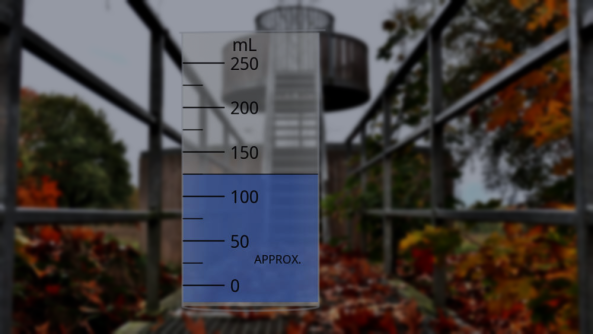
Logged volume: value=125 unit=mL
